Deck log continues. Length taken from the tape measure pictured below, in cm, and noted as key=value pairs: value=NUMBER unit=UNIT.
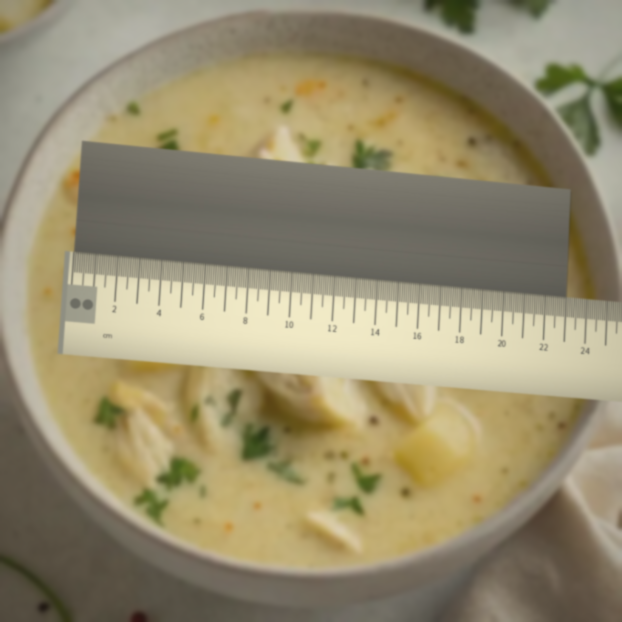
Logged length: value=23 unit=cm
